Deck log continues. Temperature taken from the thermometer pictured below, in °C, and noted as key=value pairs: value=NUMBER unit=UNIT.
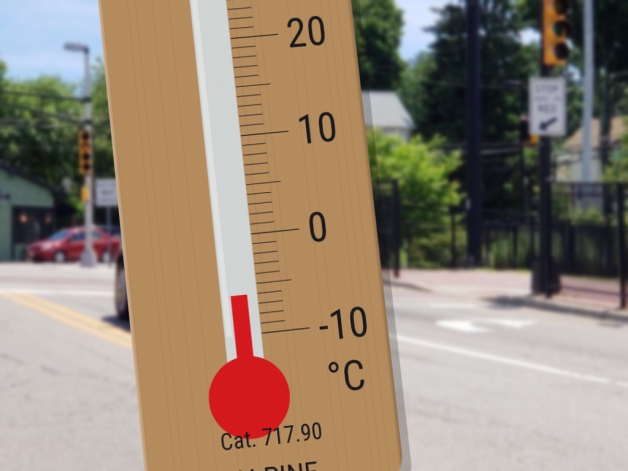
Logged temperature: value=-6 unit=°C
